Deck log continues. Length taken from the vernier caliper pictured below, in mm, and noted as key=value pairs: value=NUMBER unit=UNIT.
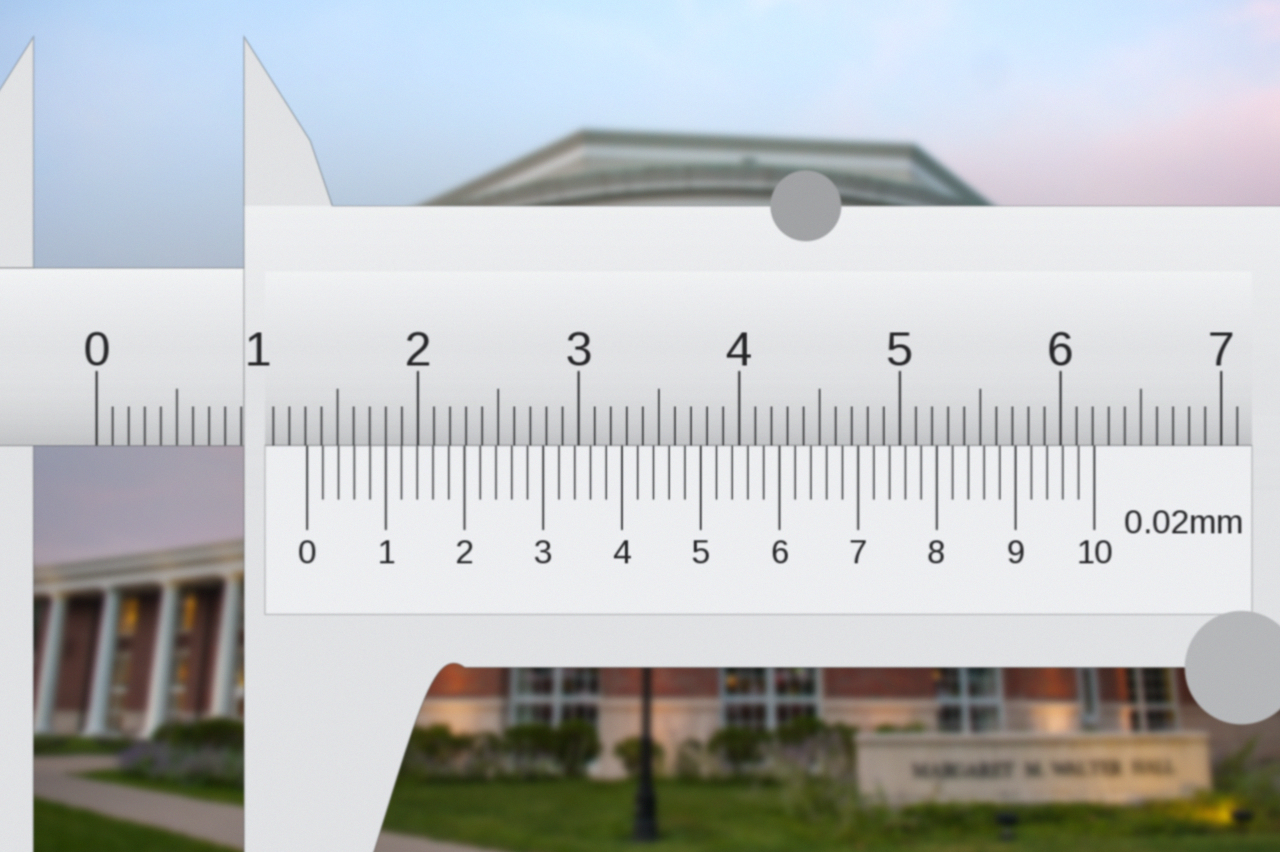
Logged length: value=13.1 unit=mm
